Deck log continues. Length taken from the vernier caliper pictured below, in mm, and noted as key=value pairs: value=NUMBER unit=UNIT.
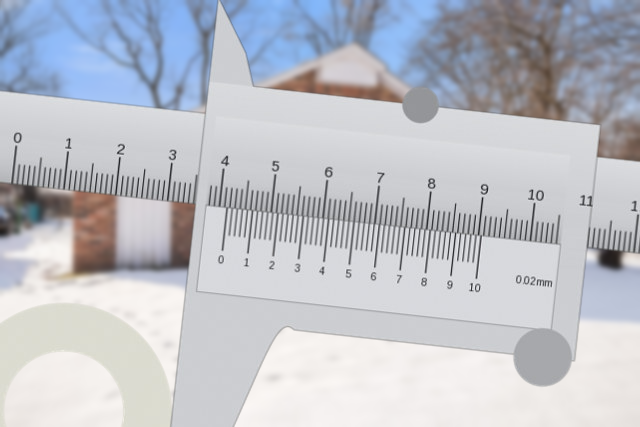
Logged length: value=41.5 unit=mm
